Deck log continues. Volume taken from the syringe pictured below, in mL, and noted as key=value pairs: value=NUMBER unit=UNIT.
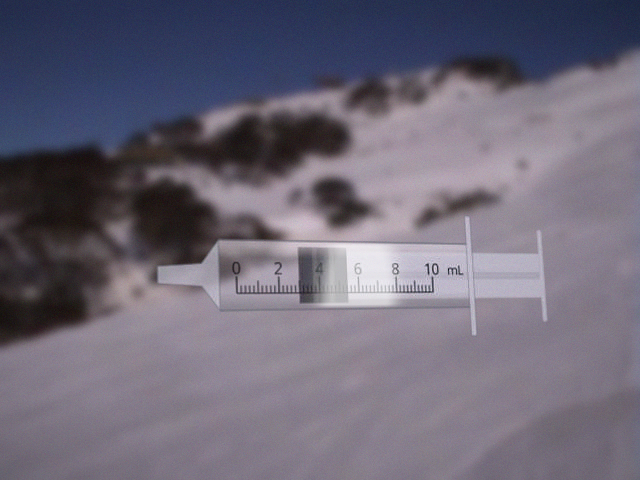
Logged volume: value=3 unit=mL
